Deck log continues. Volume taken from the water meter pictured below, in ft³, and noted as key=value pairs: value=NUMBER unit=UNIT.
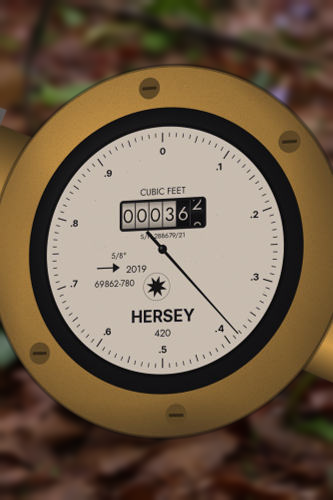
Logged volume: value=362.38 unit=ft³
